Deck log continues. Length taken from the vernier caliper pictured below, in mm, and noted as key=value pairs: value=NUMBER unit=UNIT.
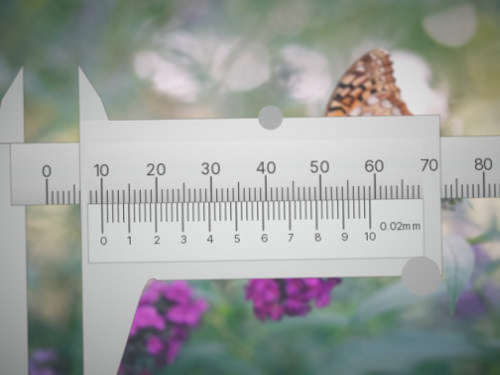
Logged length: value=10.0 unit=mm
